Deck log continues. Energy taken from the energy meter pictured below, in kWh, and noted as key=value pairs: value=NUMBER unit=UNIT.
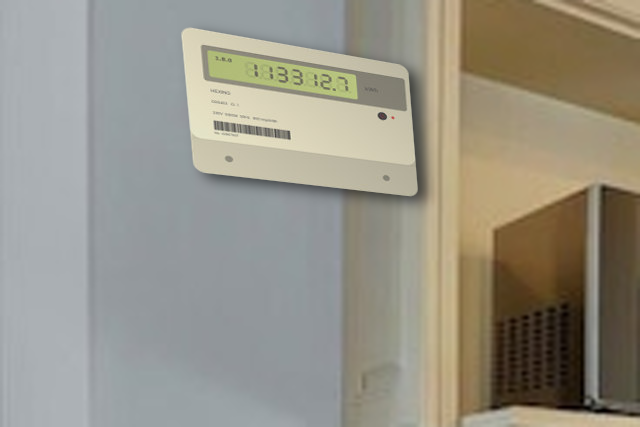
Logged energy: value=113312.7 unit=kWh
